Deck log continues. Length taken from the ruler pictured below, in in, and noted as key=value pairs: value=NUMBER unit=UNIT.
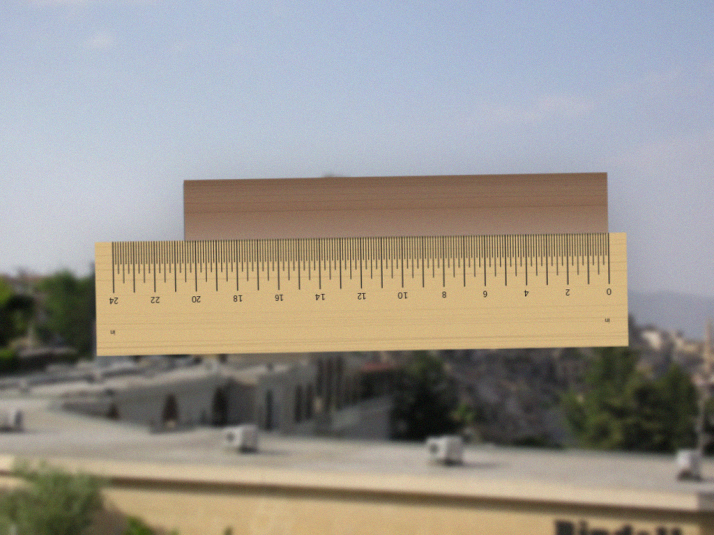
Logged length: value=20.5 unit=in
